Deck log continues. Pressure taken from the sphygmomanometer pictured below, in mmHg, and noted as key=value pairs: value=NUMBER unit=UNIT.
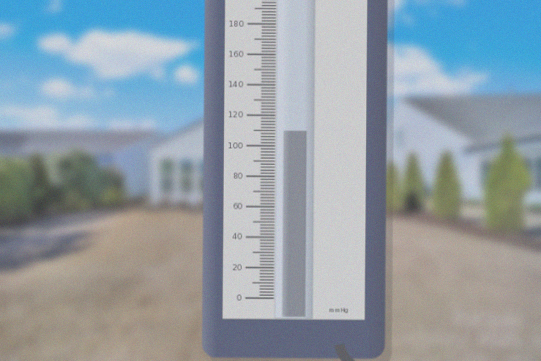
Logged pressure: value=110 unit=mmHg
